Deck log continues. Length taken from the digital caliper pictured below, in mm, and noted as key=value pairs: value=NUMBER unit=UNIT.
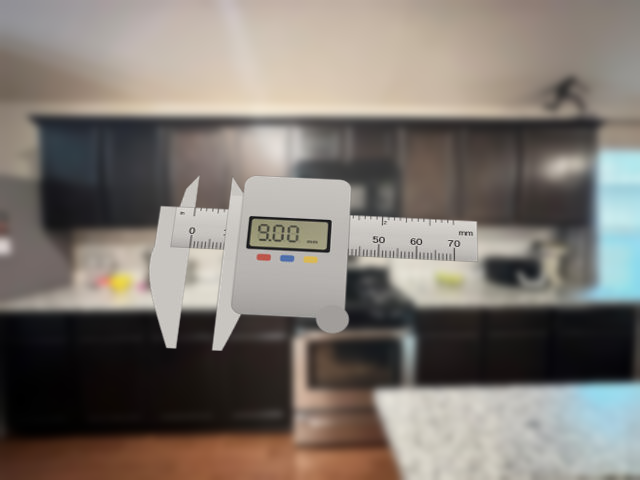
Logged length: value=9.00 unit=mm
